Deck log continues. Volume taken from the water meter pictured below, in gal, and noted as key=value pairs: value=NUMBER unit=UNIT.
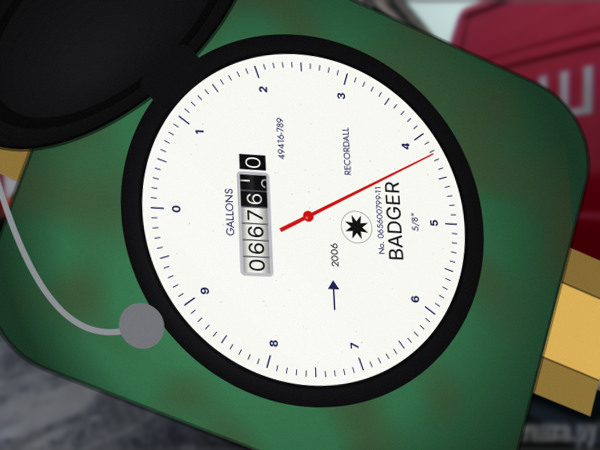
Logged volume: value=667614.2 unit=gal
